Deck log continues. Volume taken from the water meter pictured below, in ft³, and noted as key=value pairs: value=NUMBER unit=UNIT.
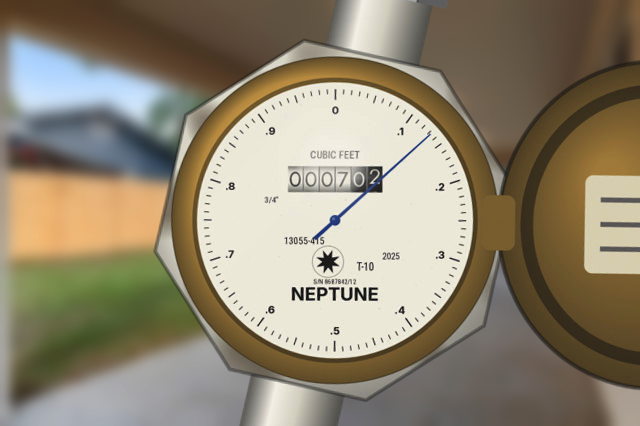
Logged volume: value=702.13 unit=ft³
